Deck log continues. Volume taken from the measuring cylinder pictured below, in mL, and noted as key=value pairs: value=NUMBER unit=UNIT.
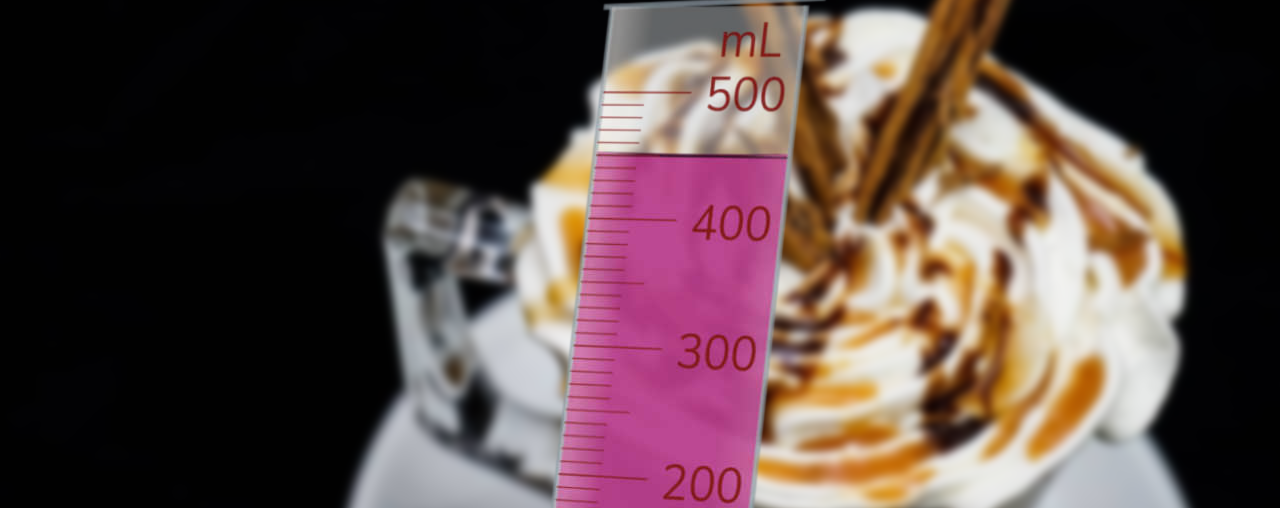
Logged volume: value=450 unit=mL
